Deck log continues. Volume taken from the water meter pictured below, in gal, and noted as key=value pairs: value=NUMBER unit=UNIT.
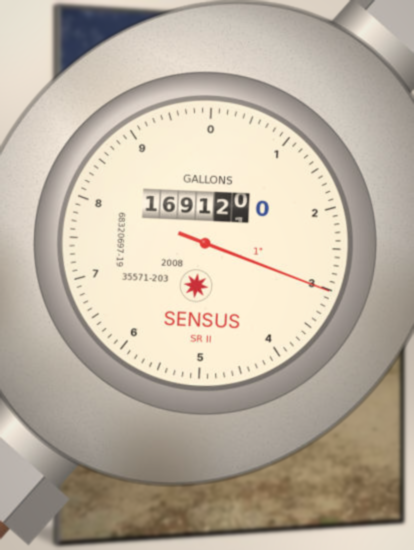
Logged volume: value=1691203.0 unit=gal
